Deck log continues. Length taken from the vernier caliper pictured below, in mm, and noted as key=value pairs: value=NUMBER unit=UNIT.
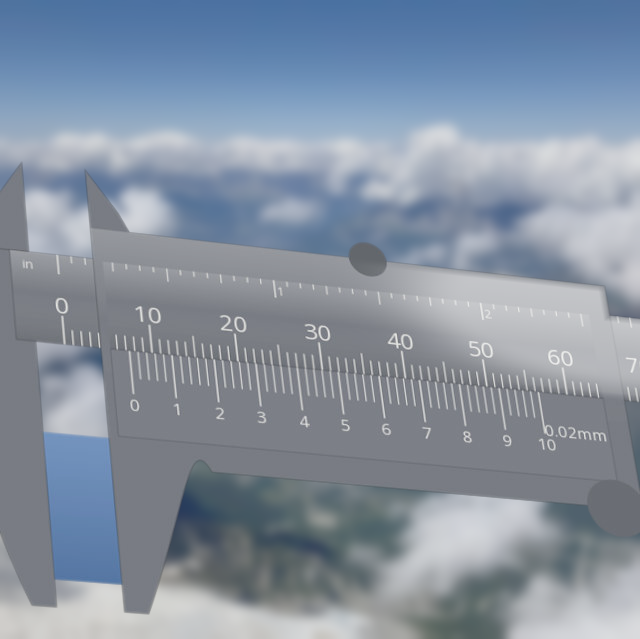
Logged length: value=7.4 unit=mm
